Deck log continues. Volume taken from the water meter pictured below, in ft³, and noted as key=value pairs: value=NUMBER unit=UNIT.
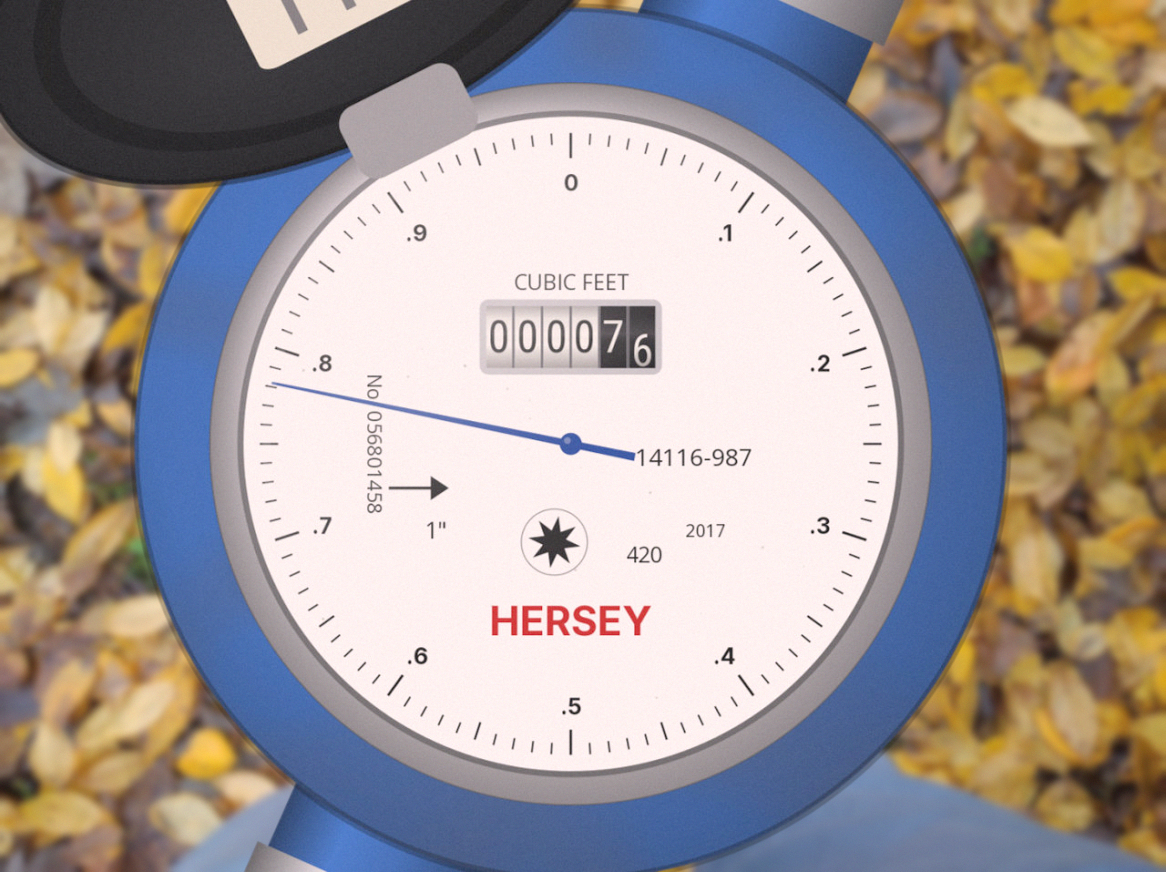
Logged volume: value=75.78 unit=ft³
